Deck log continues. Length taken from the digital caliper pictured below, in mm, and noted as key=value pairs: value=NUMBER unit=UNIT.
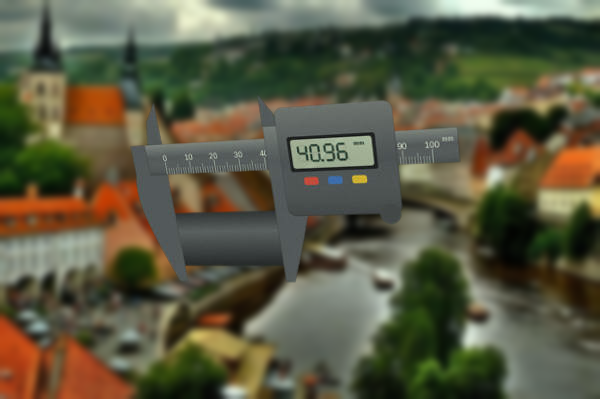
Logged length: value=40.96 unit=mm
